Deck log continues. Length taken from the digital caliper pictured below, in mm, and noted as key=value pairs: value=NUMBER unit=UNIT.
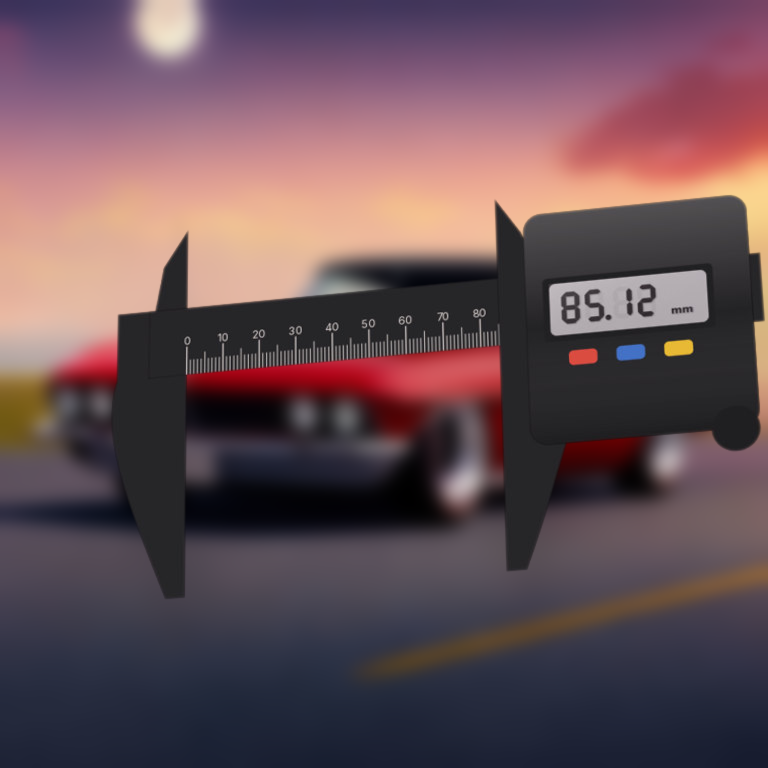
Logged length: value=85.12 unit=mm
